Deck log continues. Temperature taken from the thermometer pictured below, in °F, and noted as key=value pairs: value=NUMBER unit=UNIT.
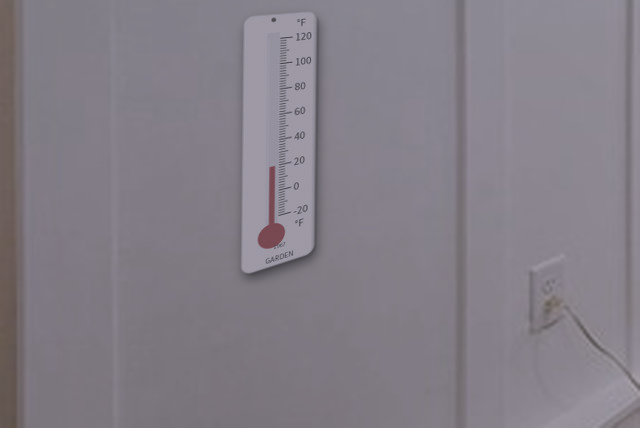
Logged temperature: value=20 unit=°F
